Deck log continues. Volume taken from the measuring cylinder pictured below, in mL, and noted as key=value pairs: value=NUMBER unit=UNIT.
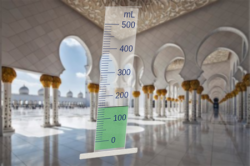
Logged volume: value=150 unit=mL
